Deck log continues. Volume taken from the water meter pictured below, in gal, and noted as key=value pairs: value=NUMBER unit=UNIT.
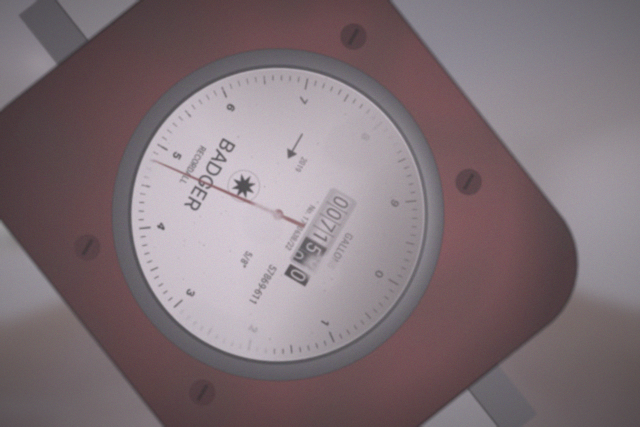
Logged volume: value=71584.8 unit=gal
